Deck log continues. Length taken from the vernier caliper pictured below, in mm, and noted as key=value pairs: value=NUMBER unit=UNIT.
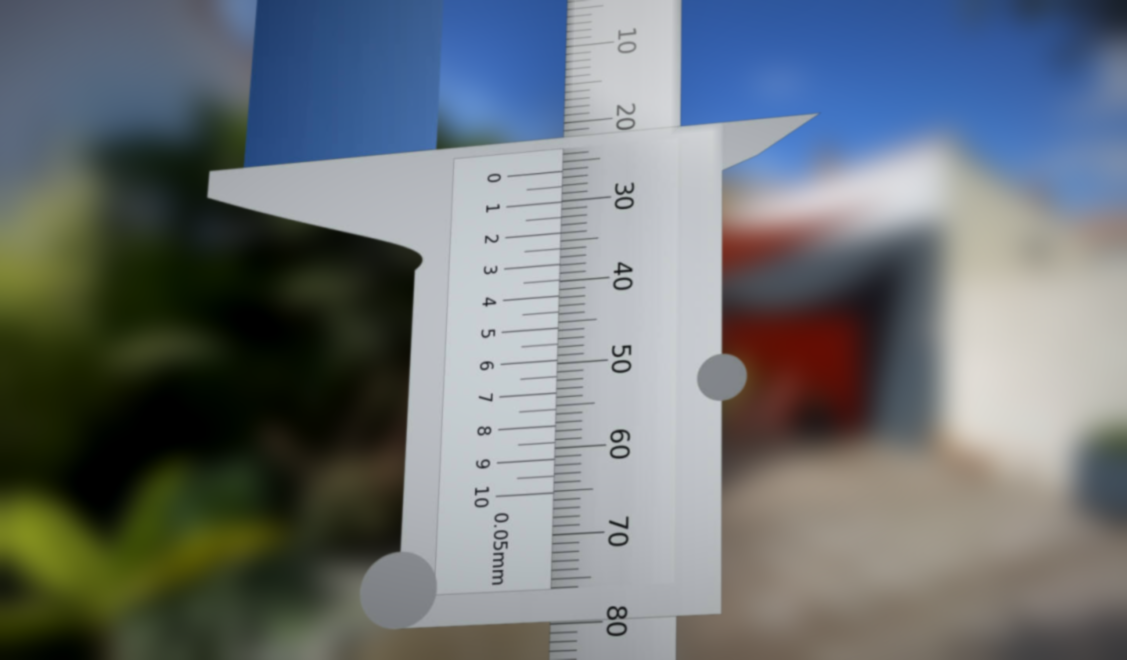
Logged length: value=26.2 unit=mm
